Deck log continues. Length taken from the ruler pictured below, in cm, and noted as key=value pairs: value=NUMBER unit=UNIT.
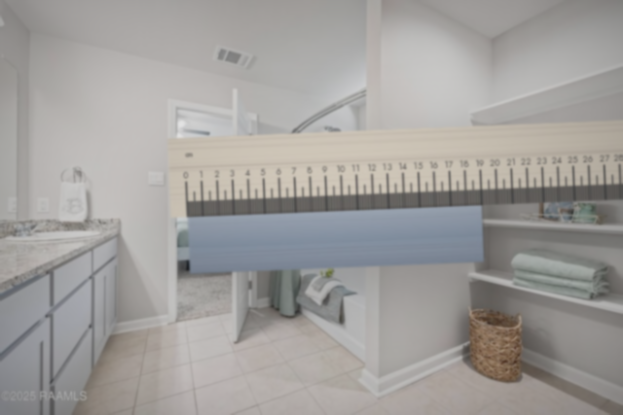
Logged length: value=19 unit=cm
